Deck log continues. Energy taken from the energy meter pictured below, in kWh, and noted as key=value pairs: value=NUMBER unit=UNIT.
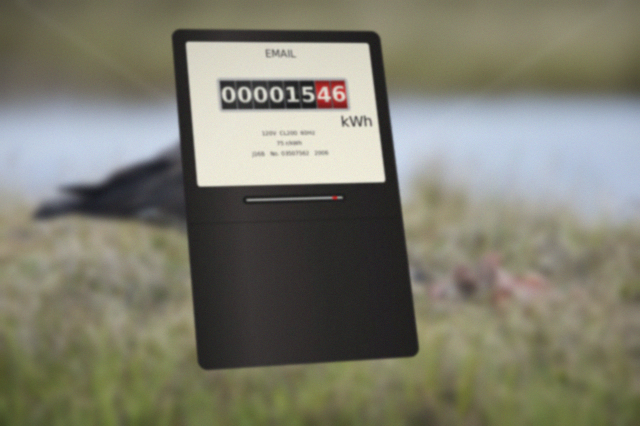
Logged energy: value=15.46 unit=kWh
